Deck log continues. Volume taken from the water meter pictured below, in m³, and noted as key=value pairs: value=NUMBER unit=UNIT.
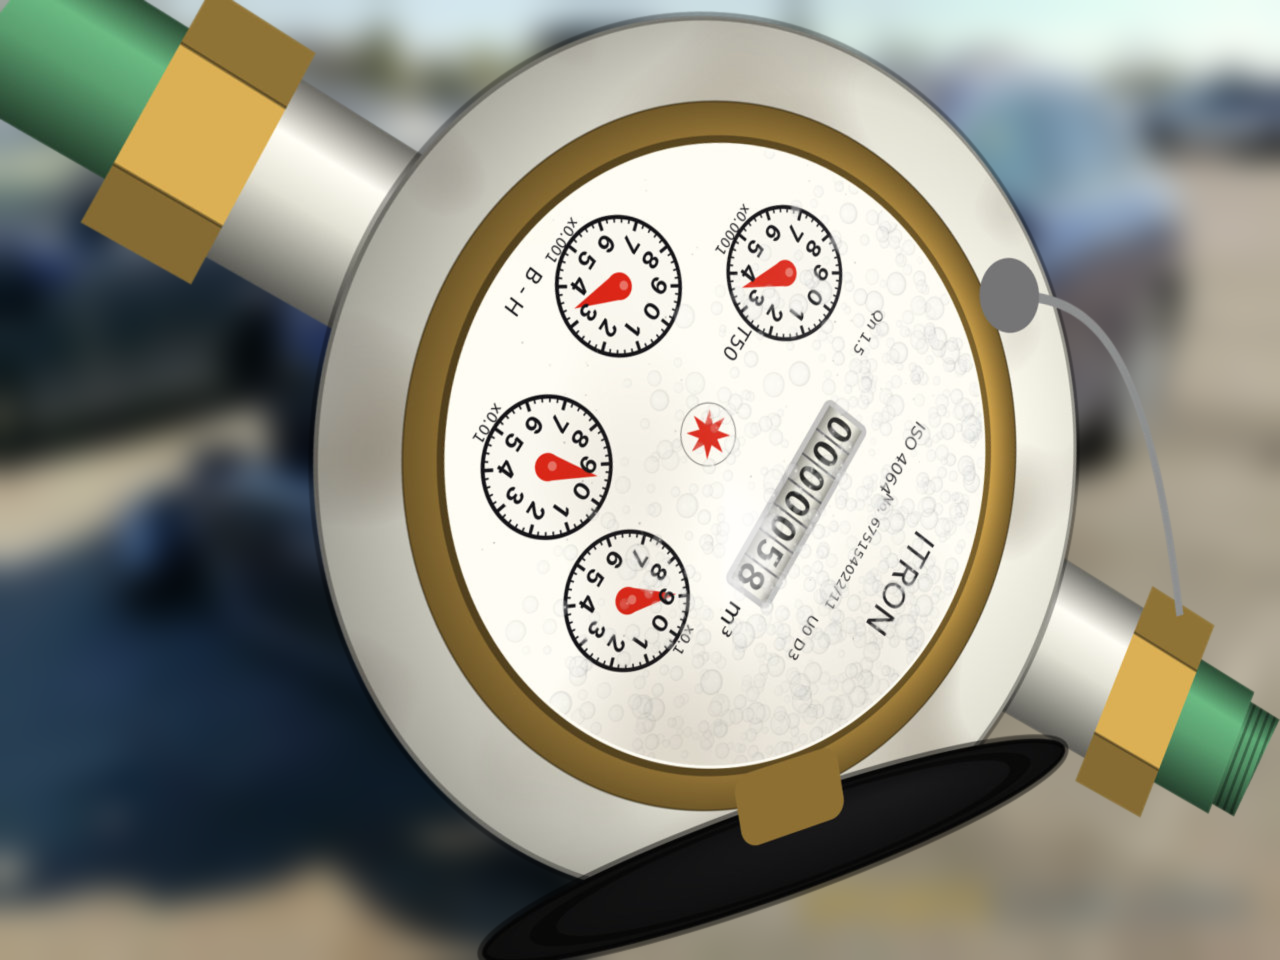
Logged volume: value=57.8933 unit=m³
